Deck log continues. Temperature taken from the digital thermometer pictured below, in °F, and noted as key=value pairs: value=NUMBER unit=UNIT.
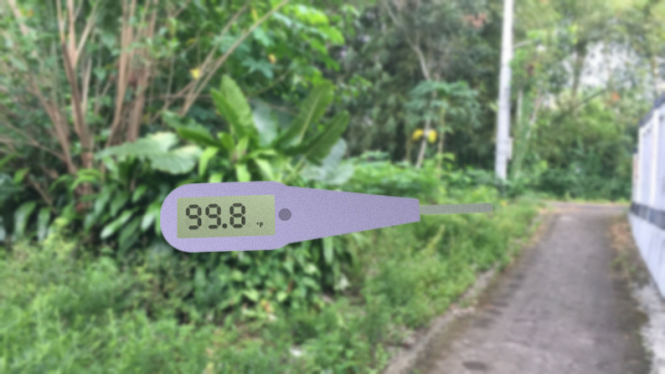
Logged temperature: value=99.8 unit=°F
